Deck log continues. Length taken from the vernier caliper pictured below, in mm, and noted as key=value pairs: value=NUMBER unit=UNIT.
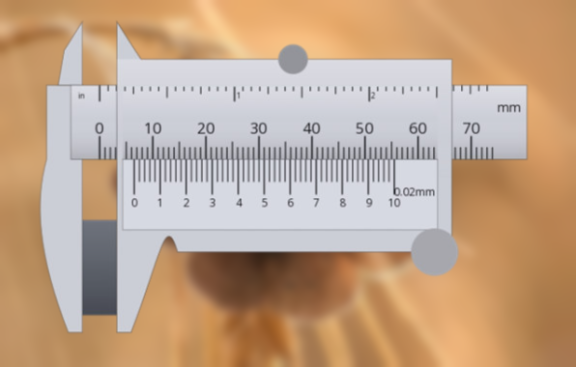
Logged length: value=6.5 unit=mm
